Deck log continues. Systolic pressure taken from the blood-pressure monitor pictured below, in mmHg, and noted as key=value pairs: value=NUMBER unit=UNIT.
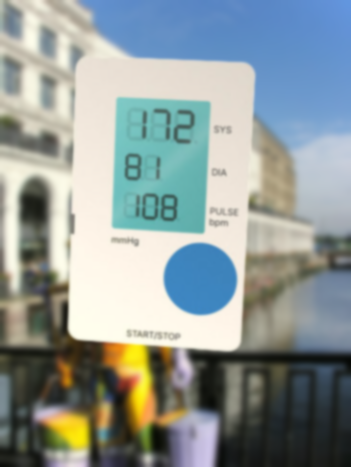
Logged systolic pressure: value=172 unit=mmHg
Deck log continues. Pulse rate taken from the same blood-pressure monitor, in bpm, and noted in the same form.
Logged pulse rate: value=108 unit=bpm
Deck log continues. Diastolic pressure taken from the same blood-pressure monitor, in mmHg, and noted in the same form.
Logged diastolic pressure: value=81 unit=mmHg
